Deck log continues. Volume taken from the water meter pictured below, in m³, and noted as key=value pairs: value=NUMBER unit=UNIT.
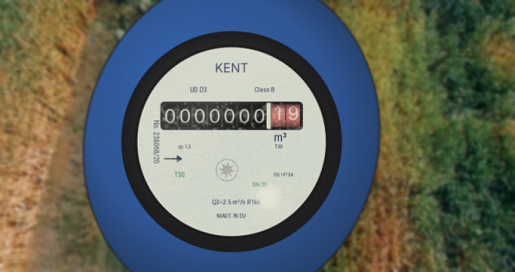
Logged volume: value=0.19 unit=m³
